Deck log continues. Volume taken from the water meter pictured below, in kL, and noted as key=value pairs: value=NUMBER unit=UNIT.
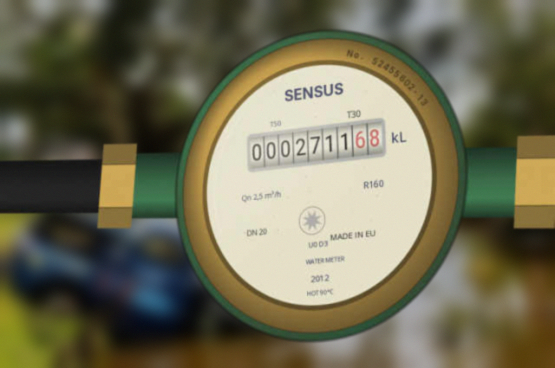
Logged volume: value=2711.68 unit=kL
